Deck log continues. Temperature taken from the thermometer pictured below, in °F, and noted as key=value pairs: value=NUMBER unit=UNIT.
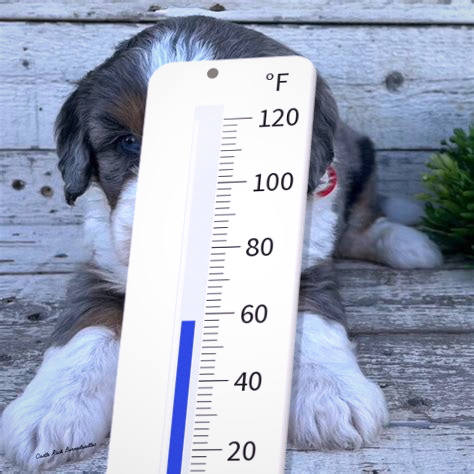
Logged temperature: value=58 unit=°F
